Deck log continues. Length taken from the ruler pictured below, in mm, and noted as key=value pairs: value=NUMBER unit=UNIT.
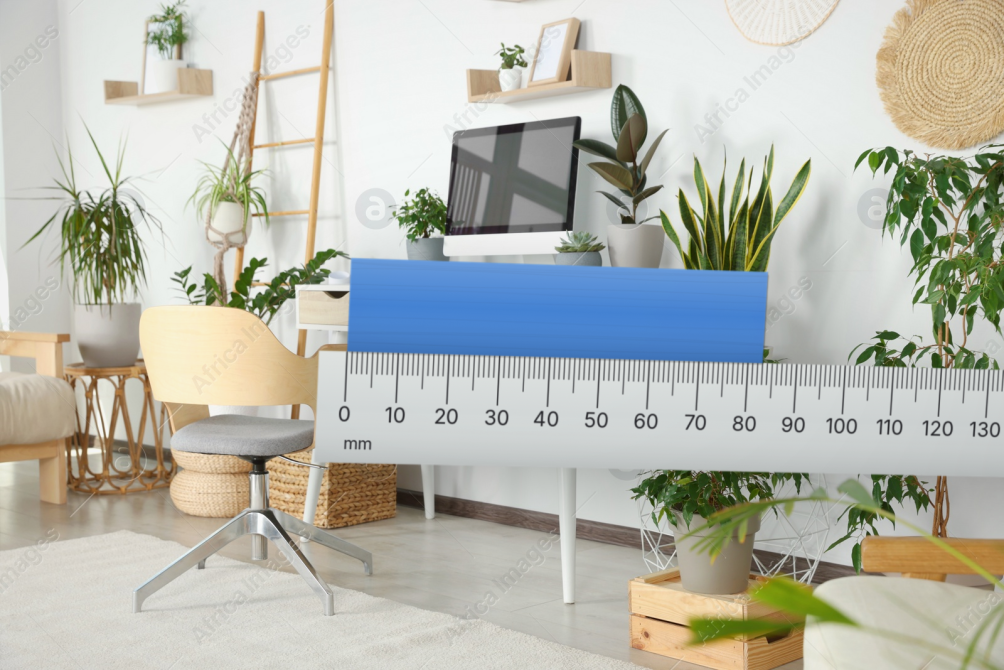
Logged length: value=83 unit=mm
